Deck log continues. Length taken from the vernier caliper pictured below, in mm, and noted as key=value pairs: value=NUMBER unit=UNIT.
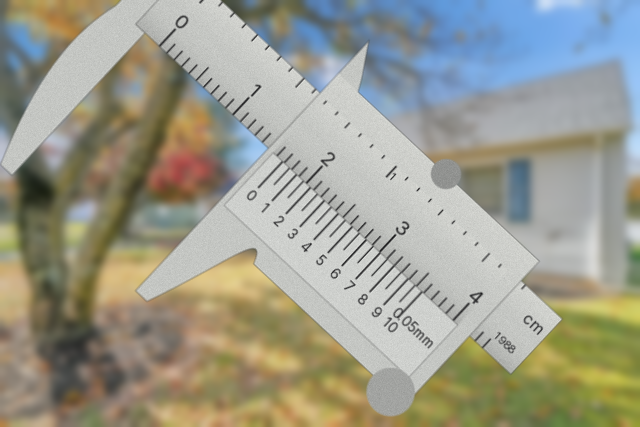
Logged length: value=16.8 unit=mm
